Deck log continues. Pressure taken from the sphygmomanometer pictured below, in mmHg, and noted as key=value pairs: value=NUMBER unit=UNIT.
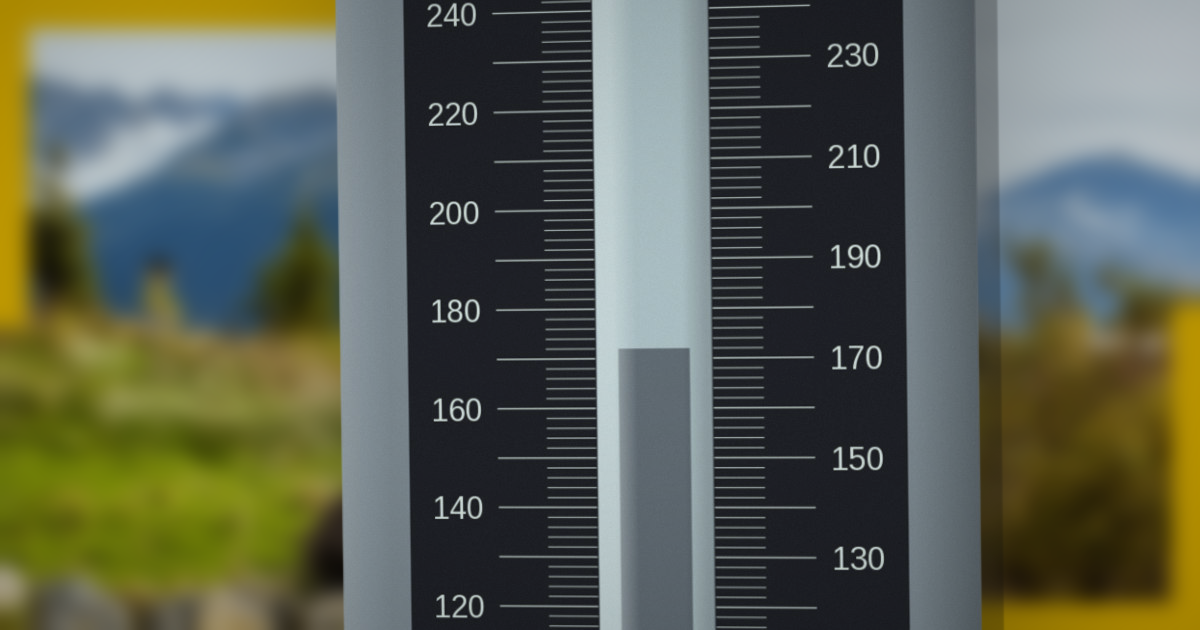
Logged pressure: value=172 unit=mmHg
